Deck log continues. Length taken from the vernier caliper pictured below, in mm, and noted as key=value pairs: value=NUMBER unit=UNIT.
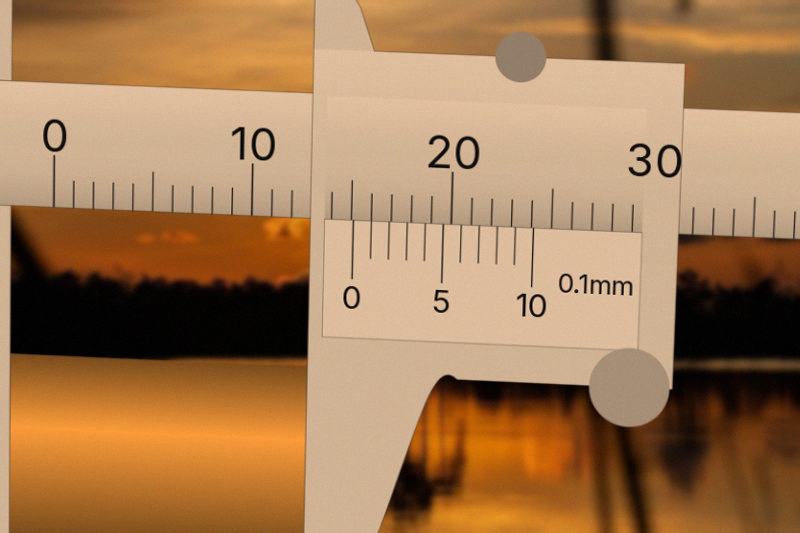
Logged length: value=15.1 unit=mm
